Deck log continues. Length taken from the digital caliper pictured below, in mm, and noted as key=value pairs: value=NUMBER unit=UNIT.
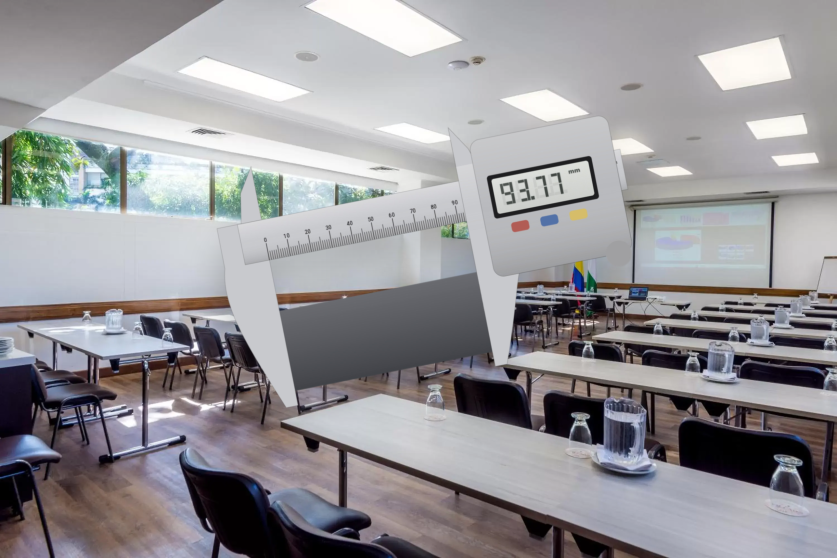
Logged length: value=93.77 unit=mm
